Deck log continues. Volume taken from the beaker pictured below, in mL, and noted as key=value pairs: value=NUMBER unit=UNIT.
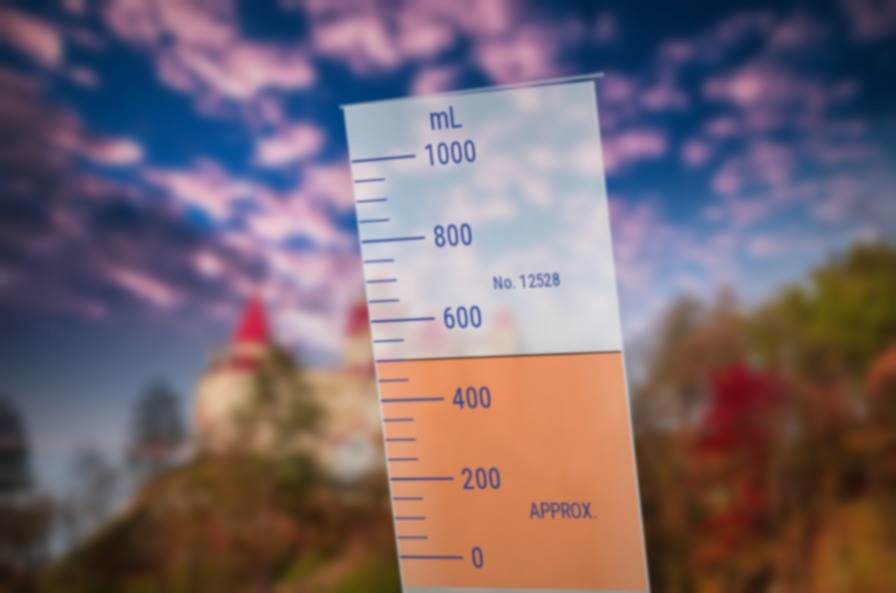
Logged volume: value=500 unit=mL
